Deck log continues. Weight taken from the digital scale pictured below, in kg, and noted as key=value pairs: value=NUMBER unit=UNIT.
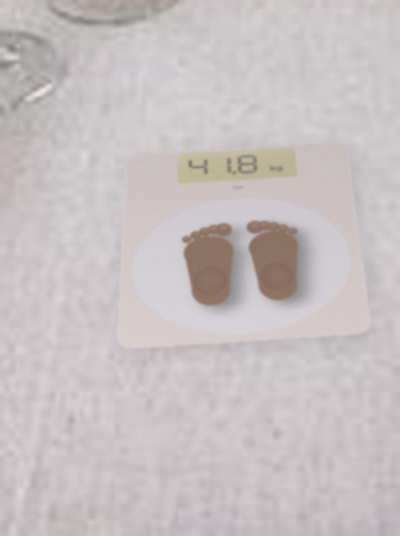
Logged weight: value=41.8 unit=kg
